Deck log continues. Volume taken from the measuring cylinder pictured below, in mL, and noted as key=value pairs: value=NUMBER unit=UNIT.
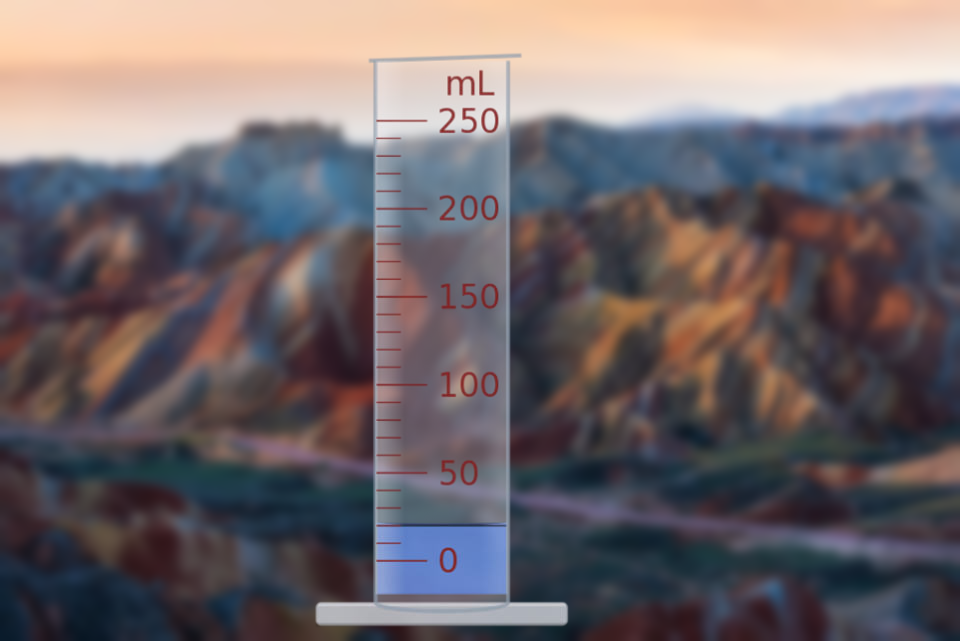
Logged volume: value=20 unit=mL
